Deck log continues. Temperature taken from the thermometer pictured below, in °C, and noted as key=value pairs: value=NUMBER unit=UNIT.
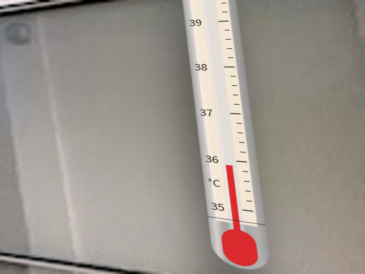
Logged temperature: value=35.9 unit=°C
